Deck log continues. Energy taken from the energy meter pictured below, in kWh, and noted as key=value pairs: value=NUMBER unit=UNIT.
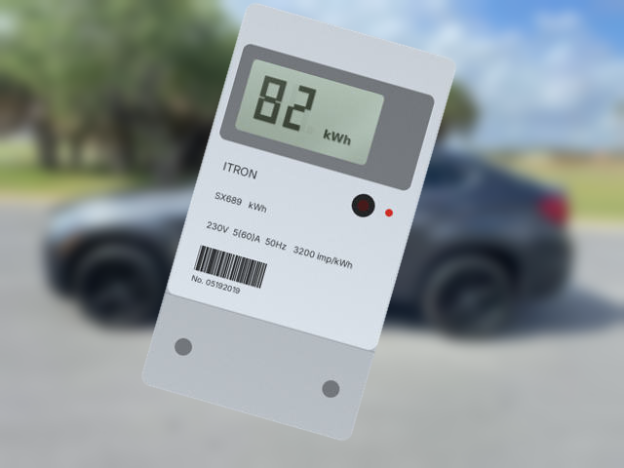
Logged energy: value=82 unit=kWh
